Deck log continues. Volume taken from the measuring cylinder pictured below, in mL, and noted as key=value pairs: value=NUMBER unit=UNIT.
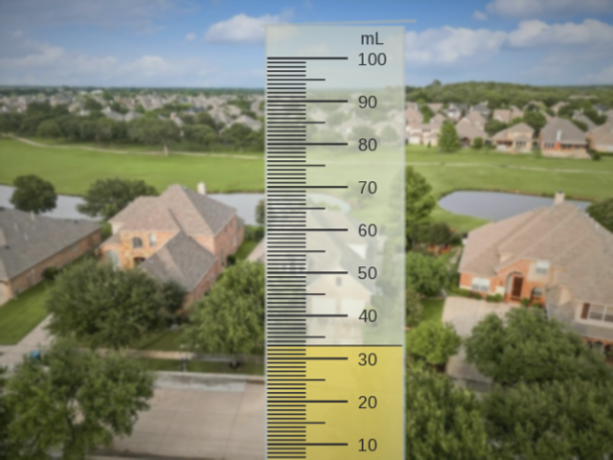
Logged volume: value=33 unit=mL
